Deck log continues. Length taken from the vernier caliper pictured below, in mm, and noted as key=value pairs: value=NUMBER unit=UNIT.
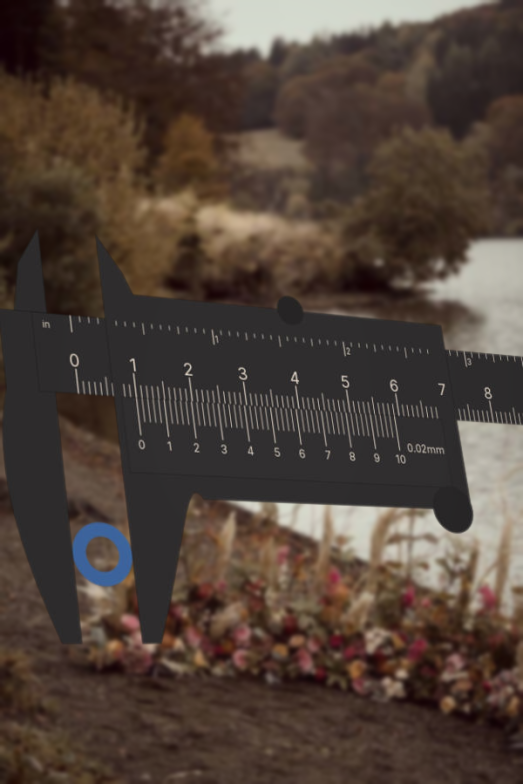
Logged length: value=10.0 unit=mm
